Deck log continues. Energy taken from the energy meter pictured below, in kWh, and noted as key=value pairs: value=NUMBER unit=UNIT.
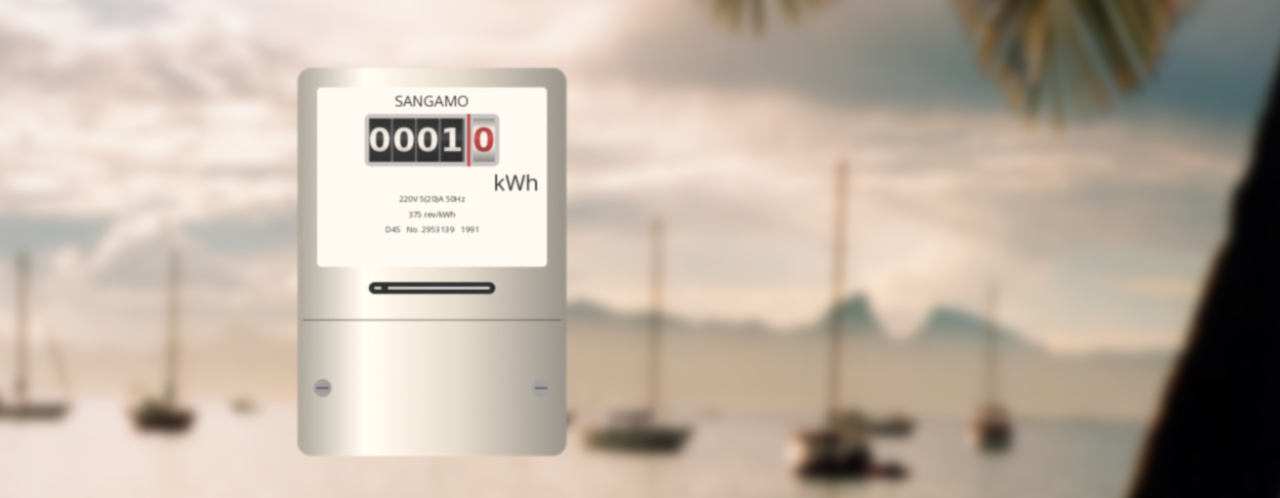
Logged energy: value=1.0 unit=kWh
